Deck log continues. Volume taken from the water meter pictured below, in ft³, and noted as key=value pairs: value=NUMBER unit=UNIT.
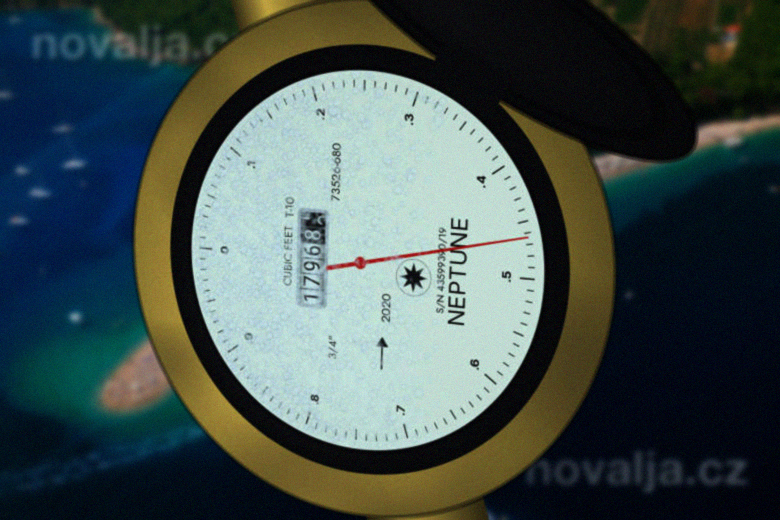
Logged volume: value=179681.46 unit=ft³
